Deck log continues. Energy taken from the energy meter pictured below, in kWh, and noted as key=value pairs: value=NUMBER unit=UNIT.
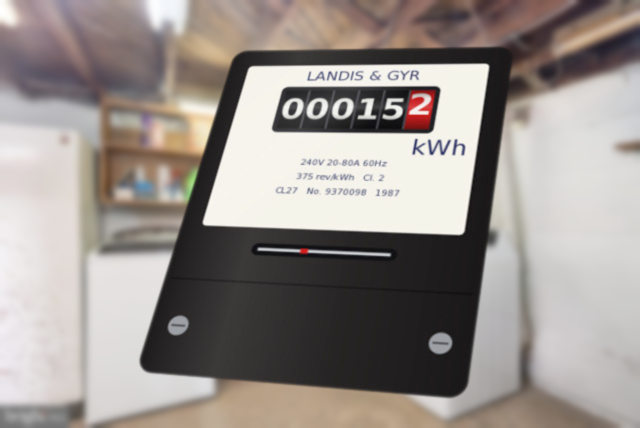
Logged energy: value=15.2 unit=kWh
